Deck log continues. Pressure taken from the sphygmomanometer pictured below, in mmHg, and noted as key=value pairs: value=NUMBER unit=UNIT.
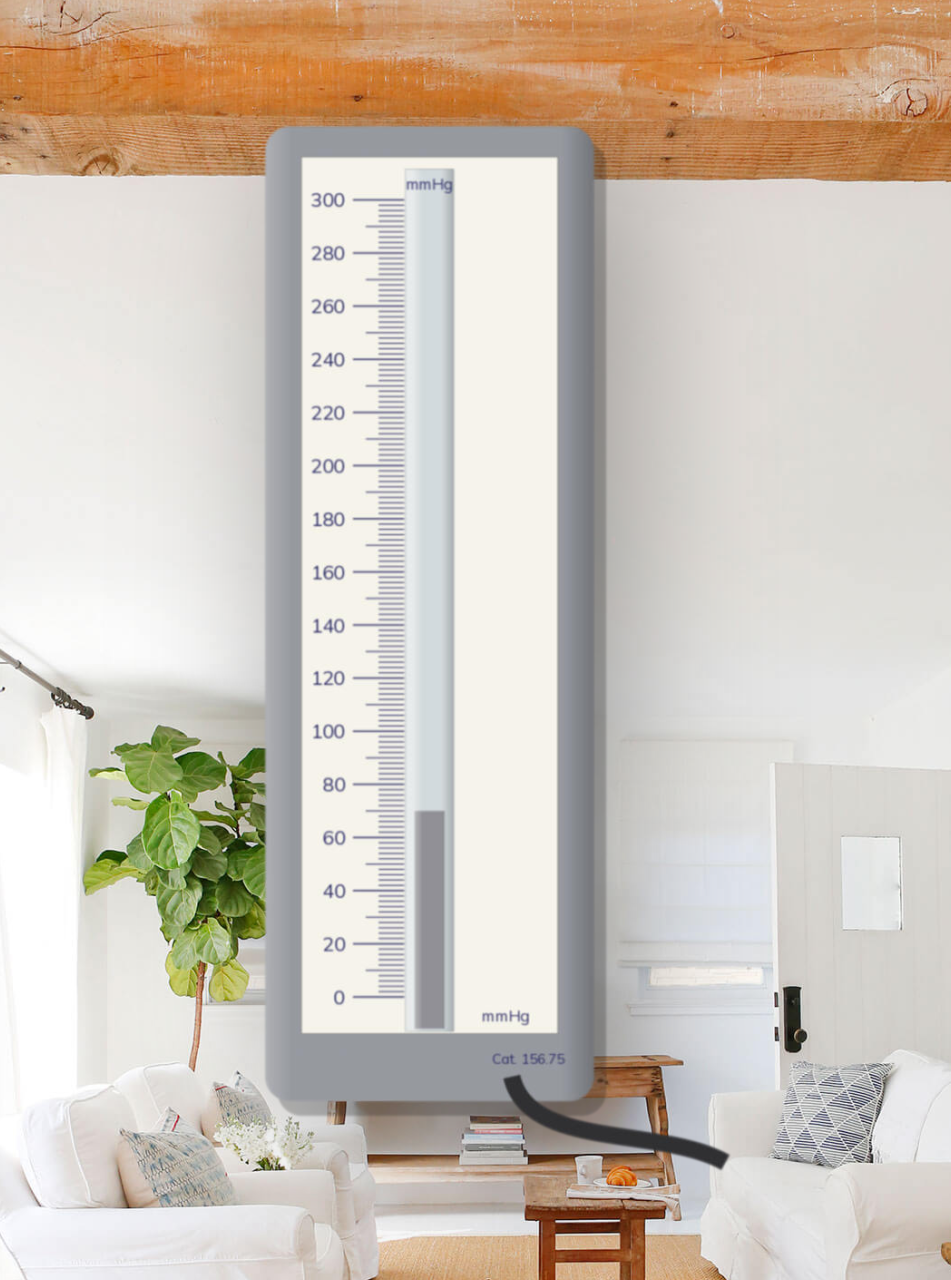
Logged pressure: value=70 unit=mmHg
